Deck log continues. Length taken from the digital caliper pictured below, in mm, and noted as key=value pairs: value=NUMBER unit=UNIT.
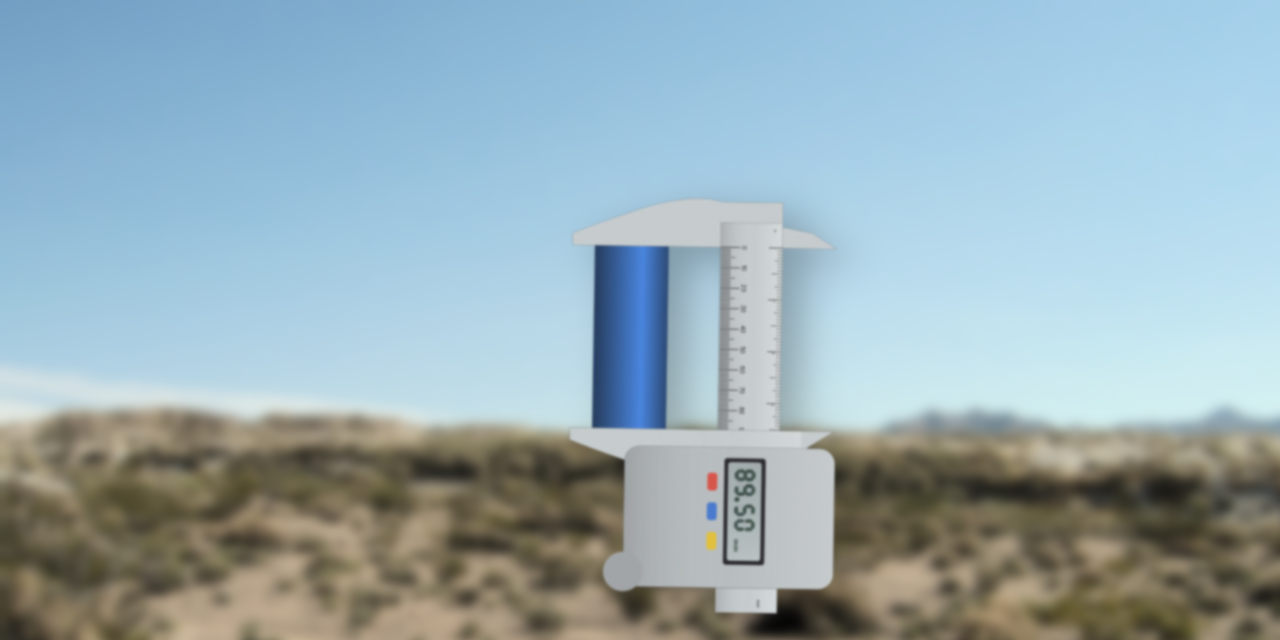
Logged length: value=89.50 unit=mm
